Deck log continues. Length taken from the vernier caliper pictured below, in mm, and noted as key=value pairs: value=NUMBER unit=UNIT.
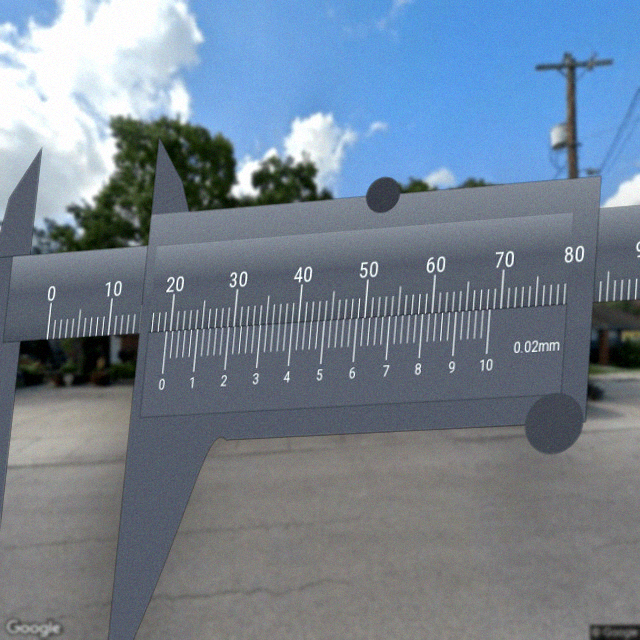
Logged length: value=19.4 unit=mm
